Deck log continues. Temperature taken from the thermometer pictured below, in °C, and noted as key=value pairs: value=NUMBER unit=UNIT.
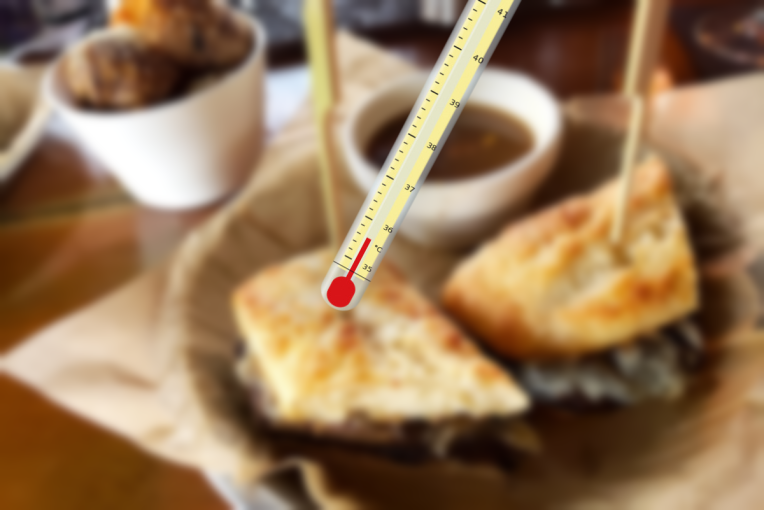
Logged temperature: value=35.6 unit=°C
